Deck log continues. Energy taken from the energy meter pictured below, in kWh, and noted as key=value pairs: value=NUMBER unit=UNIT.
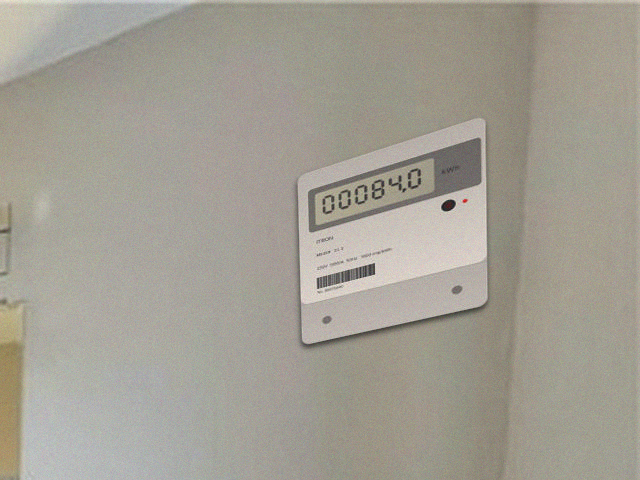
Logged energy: value=84.0 unit=kWh
